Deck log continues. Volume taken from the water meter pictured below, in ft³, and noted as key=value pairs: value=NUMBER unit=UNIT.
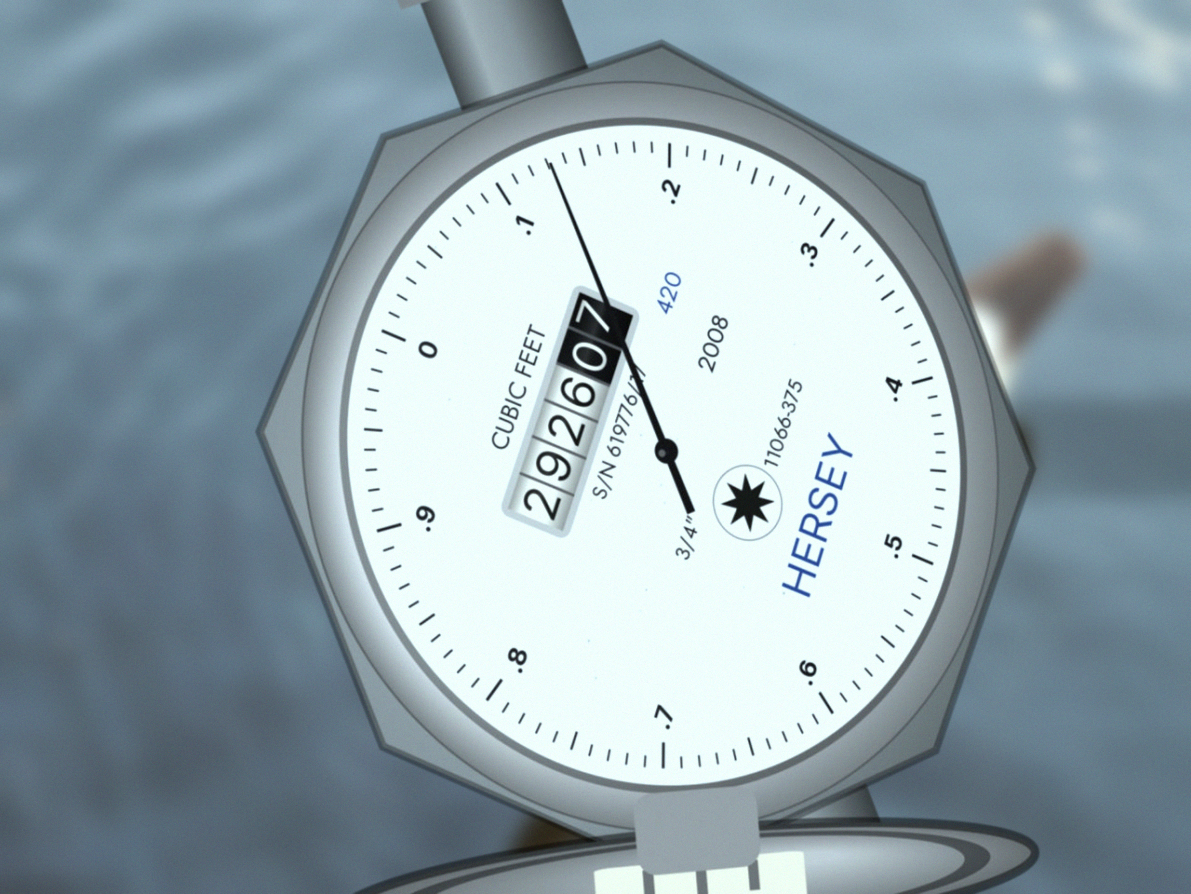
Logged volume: value=292607.13 unit=ft³
